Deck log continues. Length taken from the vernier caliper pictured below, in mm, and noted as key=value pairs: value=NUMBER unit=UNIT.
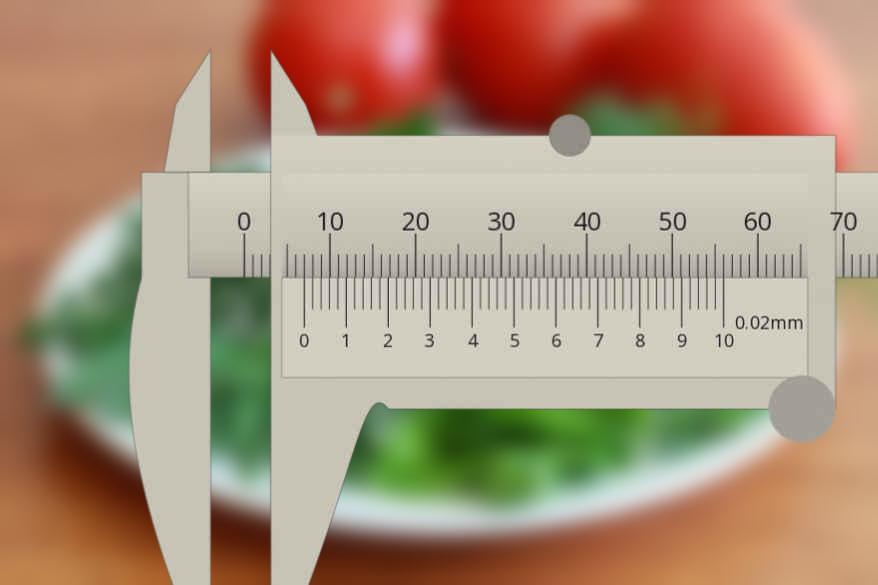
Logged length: value=7.0 unit=mm
